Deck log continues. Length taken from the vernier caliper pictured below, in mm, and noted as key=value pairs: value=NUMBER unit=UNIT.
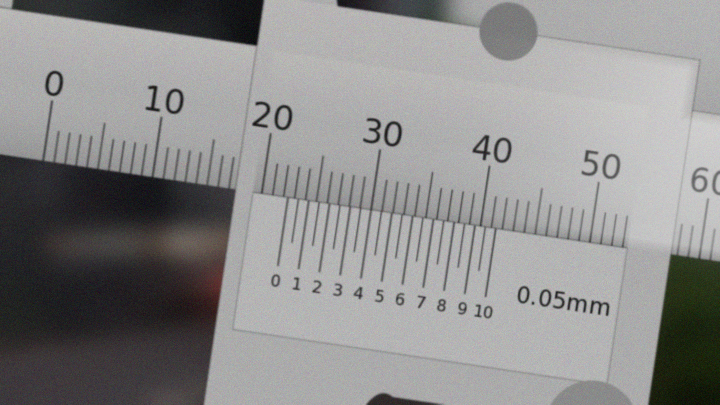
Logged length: value=22.4 unit=mm
